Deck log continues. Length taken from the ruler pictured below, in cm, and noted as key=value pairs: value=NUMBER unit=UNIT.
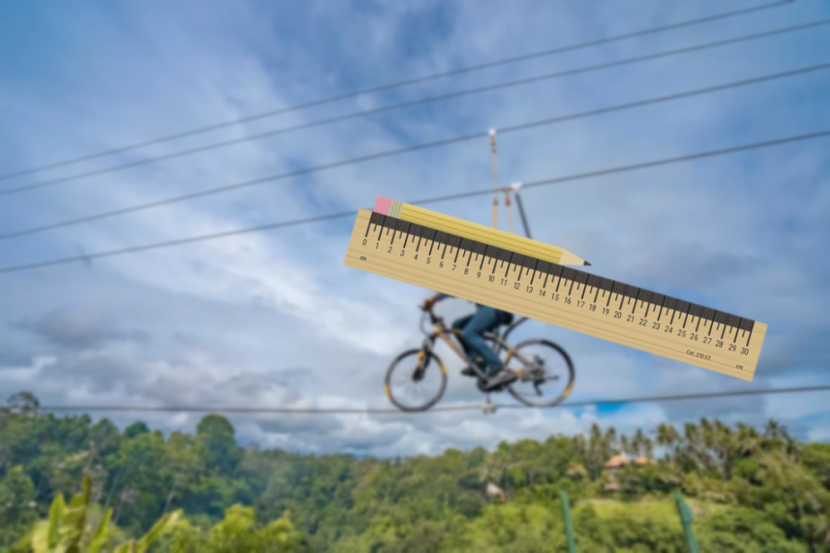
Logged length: value=17 unit=cm
